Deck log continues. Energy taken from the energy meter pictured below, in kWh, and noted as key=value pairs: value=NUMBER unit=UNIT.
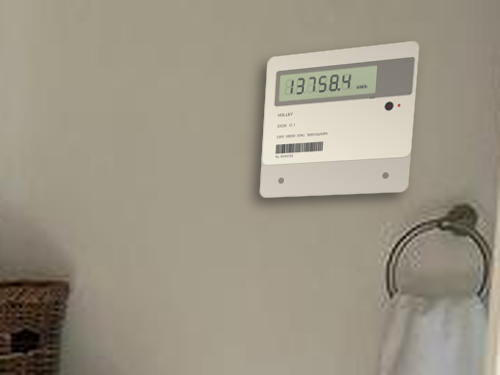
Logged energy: value=13758.4 unit=kWh
